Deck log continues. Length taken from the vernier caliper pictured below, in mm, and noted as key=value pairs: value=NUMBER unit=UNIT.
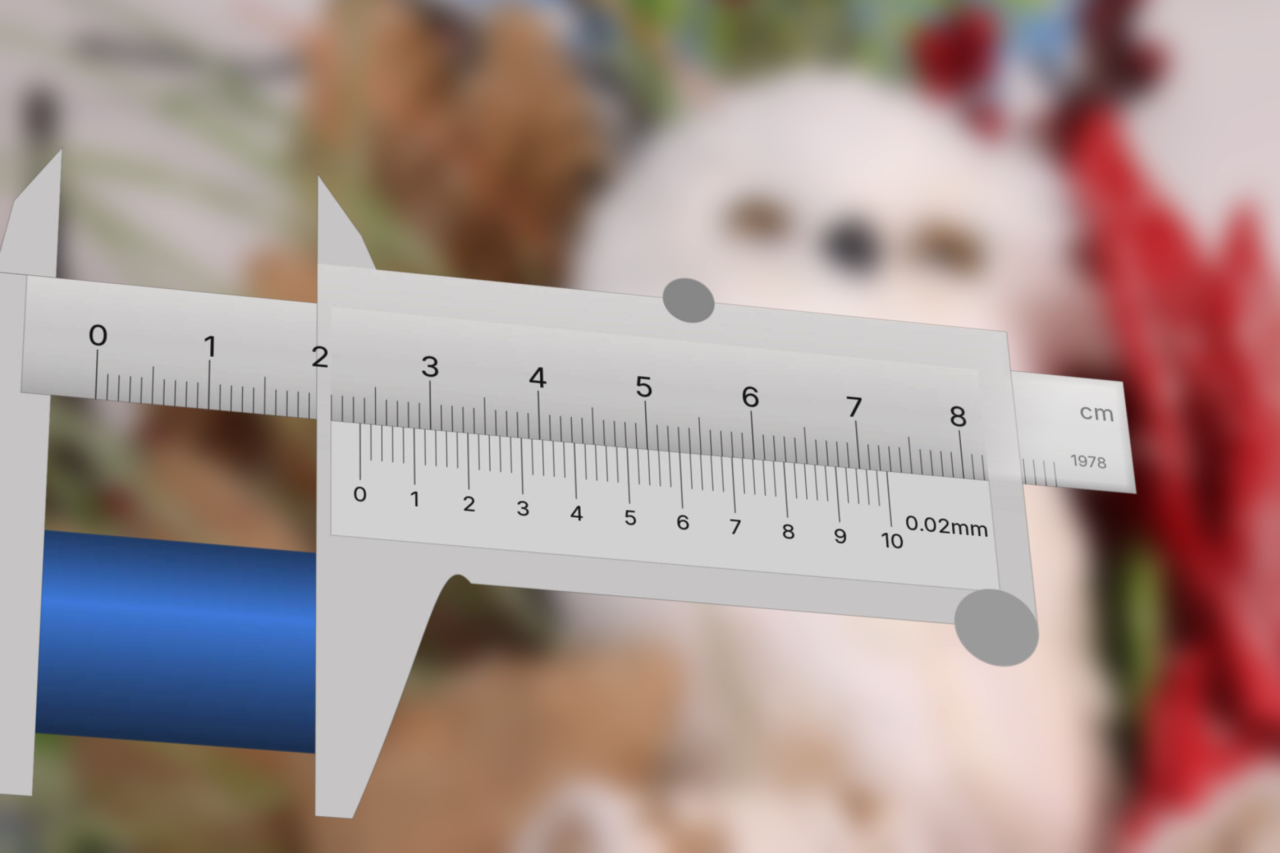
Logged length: value=23.6 unit=mm
